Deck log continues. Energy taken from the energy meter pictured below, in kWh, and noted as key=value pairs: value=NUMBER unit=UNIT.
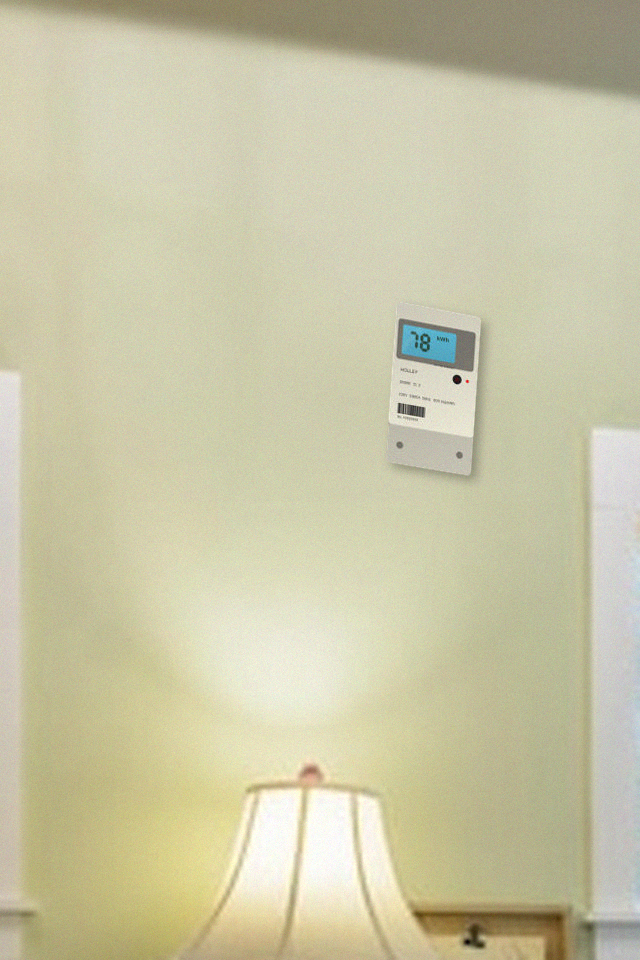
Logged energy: value=78 unit=kWh
